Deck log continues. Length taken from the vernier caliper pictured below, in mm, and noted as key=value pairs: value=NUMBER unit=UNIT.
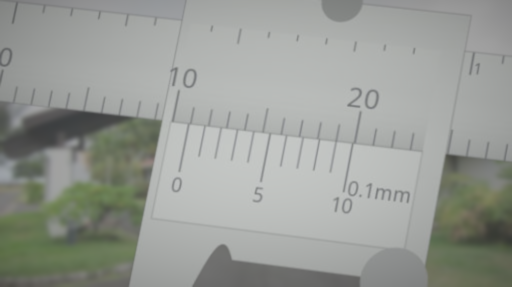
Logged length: value=10.9 unit=mm
